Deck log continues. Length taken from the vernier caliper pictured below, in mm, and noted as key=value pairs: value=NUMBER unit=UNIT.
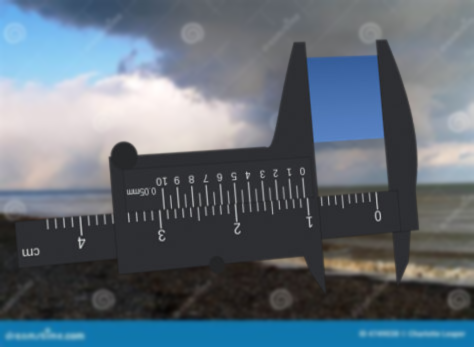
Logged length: value=10.4 unit=mm
